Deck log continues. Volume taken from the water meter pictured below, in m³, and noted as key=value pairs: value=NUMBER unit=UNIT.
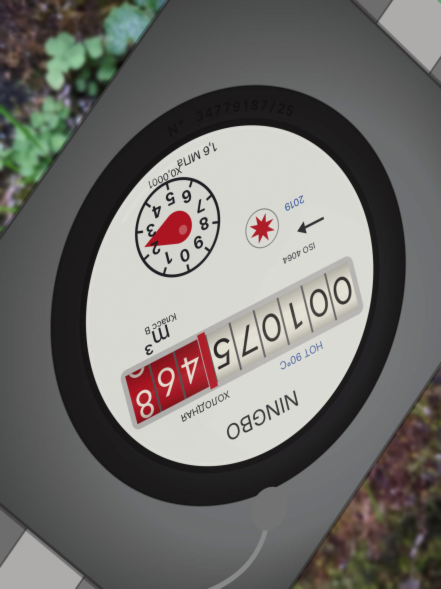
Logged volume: value=1075.4682 unit=m³
